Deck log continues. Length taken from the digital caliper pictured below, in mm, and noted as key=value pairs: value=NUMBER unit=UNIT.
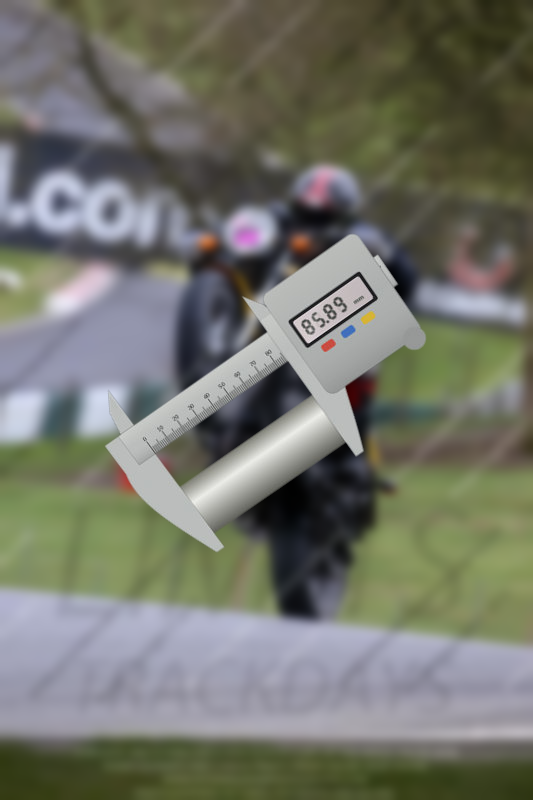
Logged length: value=85.89 unit=mm
